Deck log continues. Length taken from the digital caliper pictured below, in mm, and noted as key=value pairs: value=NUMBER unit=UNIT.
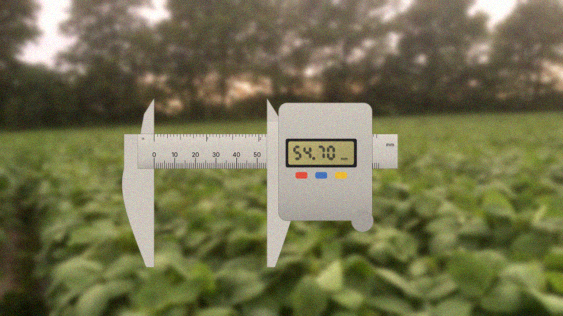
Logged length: value=54.70 unit=mm
